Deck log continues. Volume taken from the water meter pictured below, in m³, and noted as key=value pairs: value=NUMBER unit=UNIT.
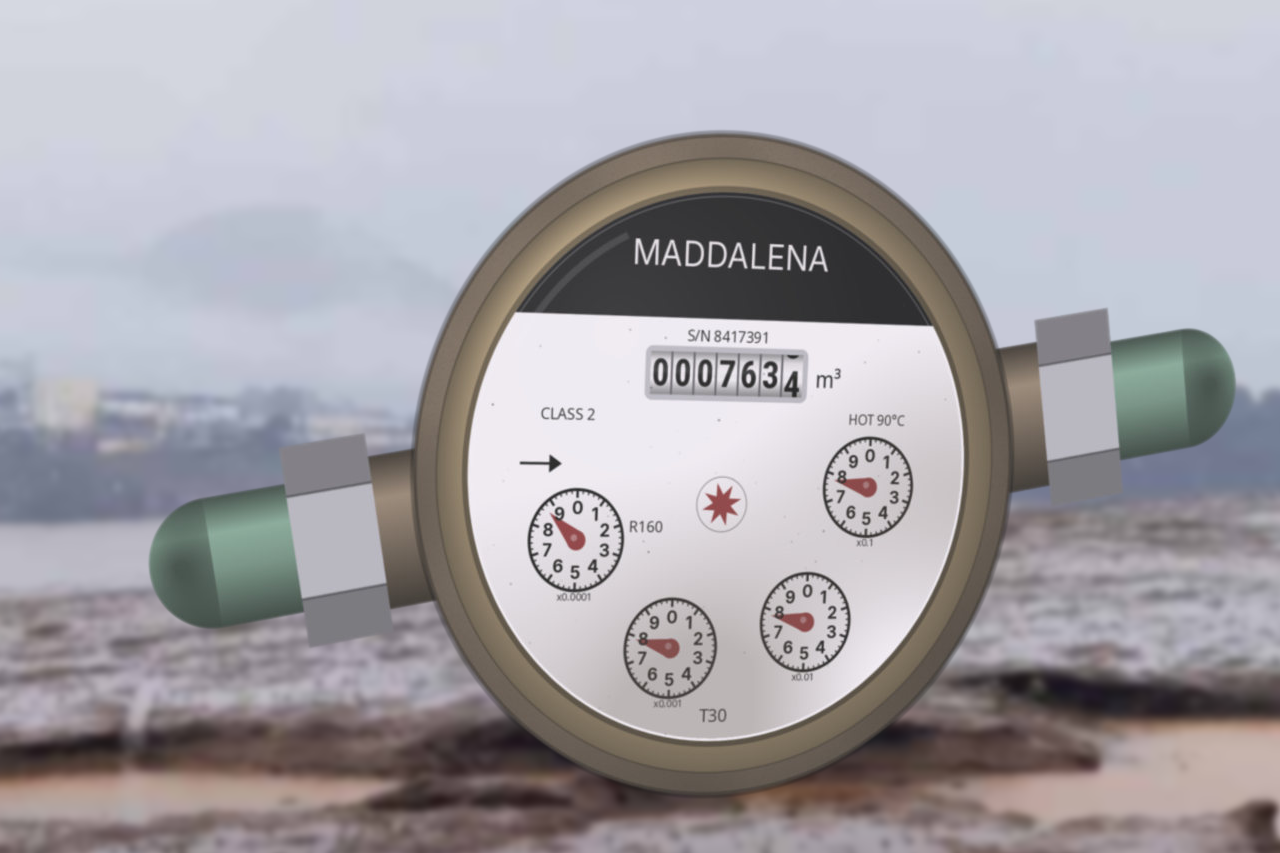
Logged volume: value=7633.7778 unit=m³
